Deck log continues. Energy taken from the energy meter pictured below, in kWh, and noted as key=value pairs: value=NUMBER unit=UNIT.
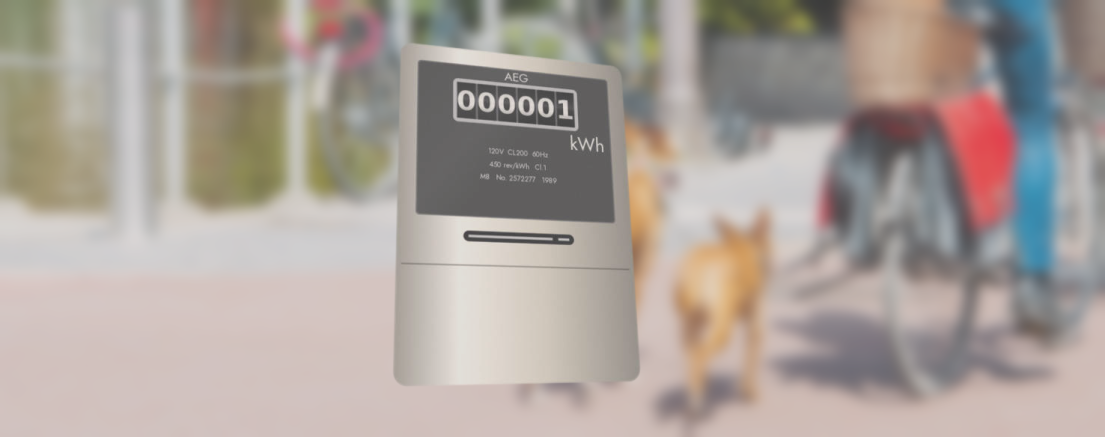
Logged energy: value=1 unit=kWh
